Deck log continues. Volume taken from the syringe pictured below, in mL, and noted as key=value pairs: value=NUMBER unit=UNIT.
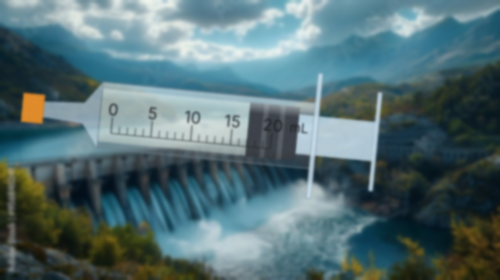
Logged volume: value=17 unit=mL
